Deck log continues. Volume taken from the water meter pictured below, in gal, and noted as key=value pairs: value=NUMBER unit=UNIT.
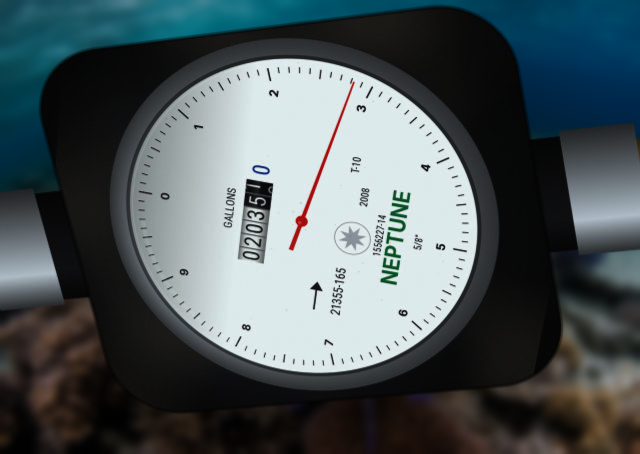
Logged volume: value=203512.8 unit=gal
